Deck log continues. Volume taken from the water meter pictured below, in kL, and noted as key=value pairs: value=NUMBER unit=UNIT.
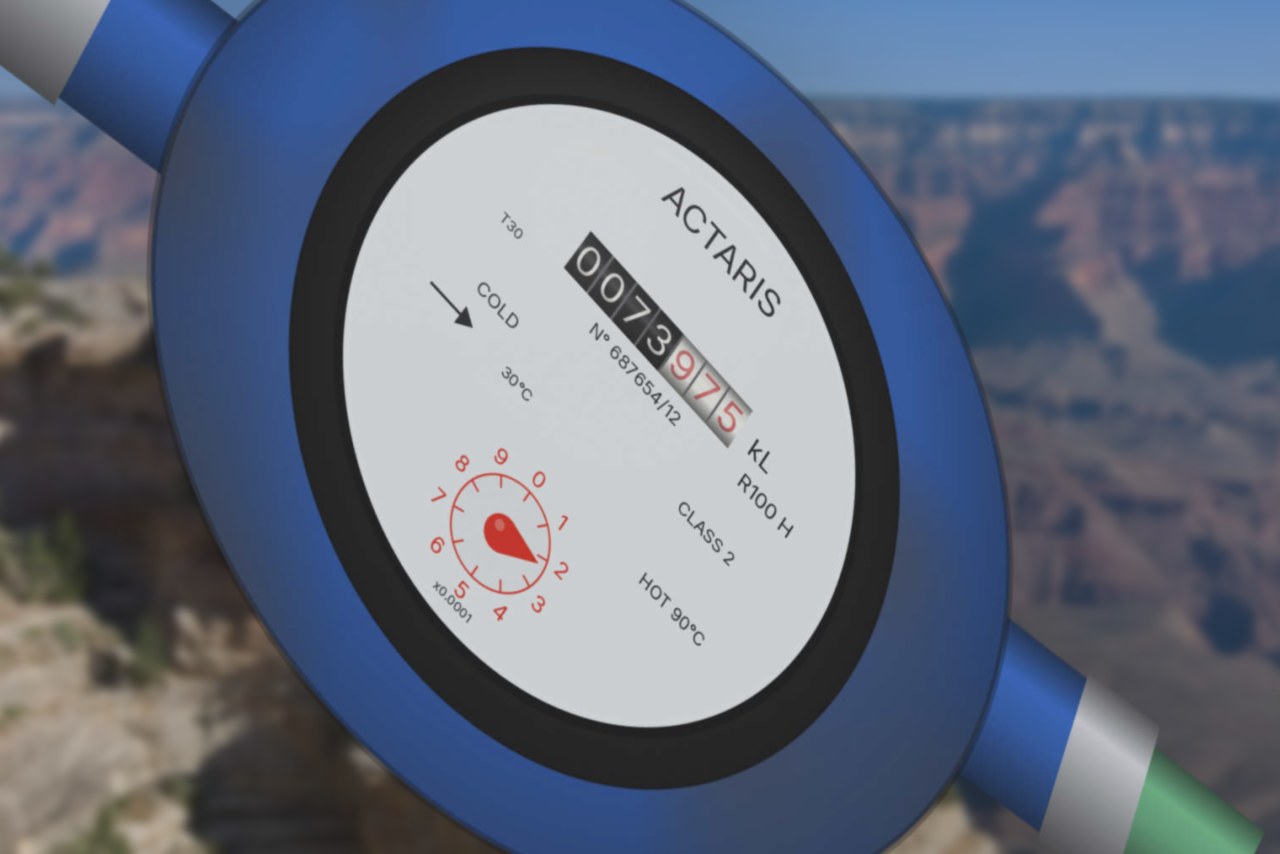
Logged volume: value=73.9752 unit=kL
